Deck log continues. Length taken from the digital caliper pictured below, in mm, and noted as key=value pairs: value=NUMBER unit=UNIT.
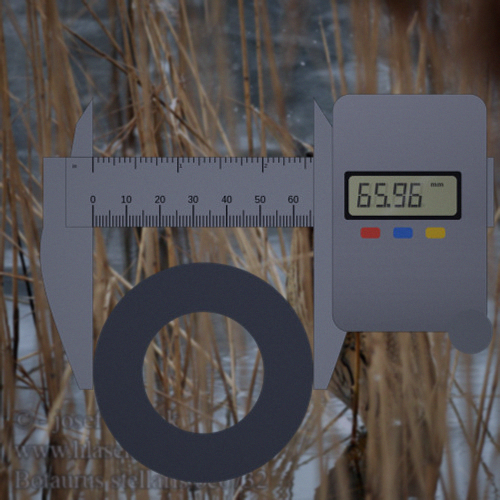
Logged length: value=65.96 unit=mm
